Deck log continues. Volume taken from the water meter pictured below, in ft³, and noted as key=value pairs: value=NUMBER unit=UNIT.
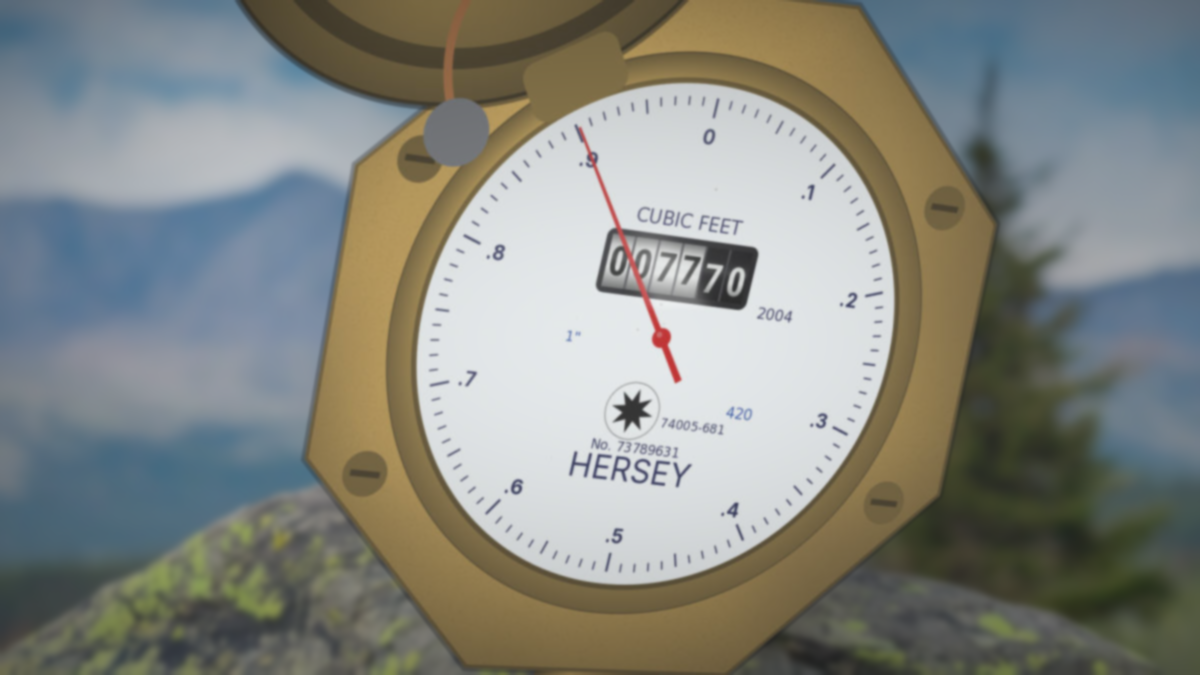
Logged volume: value=7769.90 unit=ft³
